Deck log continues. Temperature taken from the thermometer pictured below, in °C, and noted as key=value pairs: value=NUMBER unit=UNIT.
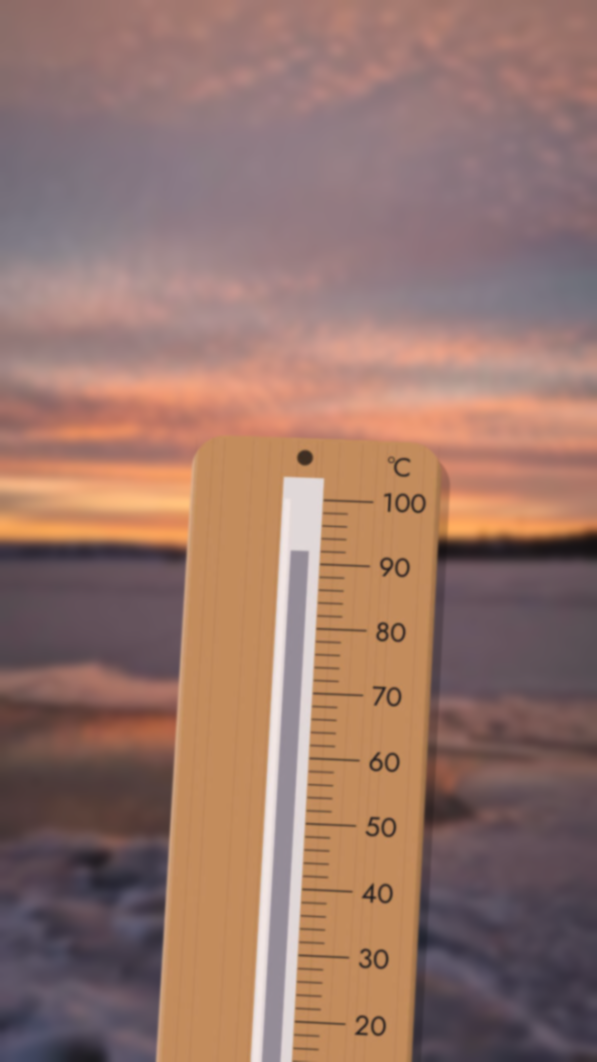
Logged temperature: value=92 unit=°C
